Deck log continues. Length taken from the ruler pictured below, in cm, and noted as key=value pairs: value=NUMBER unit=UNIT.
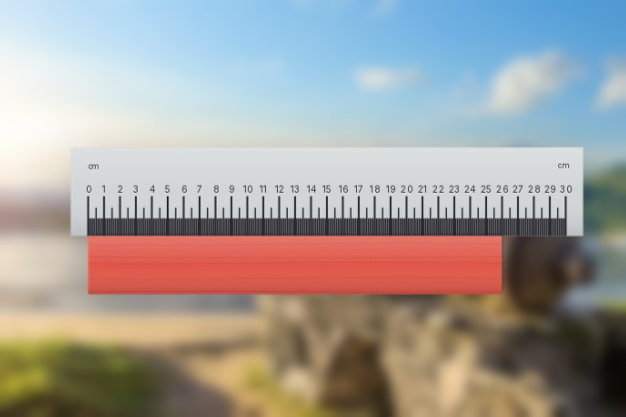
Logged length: value=26 unit=cm
